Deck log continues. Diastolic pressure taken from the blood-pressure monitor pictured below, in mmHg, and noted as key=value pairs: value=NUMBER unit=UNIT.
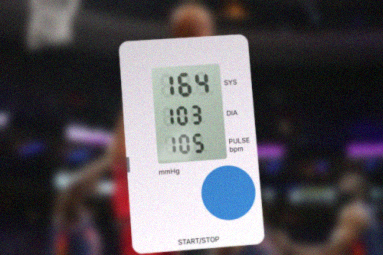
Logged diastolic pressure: value=103 unit=mmHg
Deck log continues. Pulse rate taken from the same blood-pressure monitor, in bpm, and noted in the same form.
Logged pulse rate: value=105 unit=bpm
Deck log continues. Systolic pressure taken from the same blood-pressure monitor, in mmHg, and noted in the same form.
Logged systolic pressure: value=164 unit=mmHg
